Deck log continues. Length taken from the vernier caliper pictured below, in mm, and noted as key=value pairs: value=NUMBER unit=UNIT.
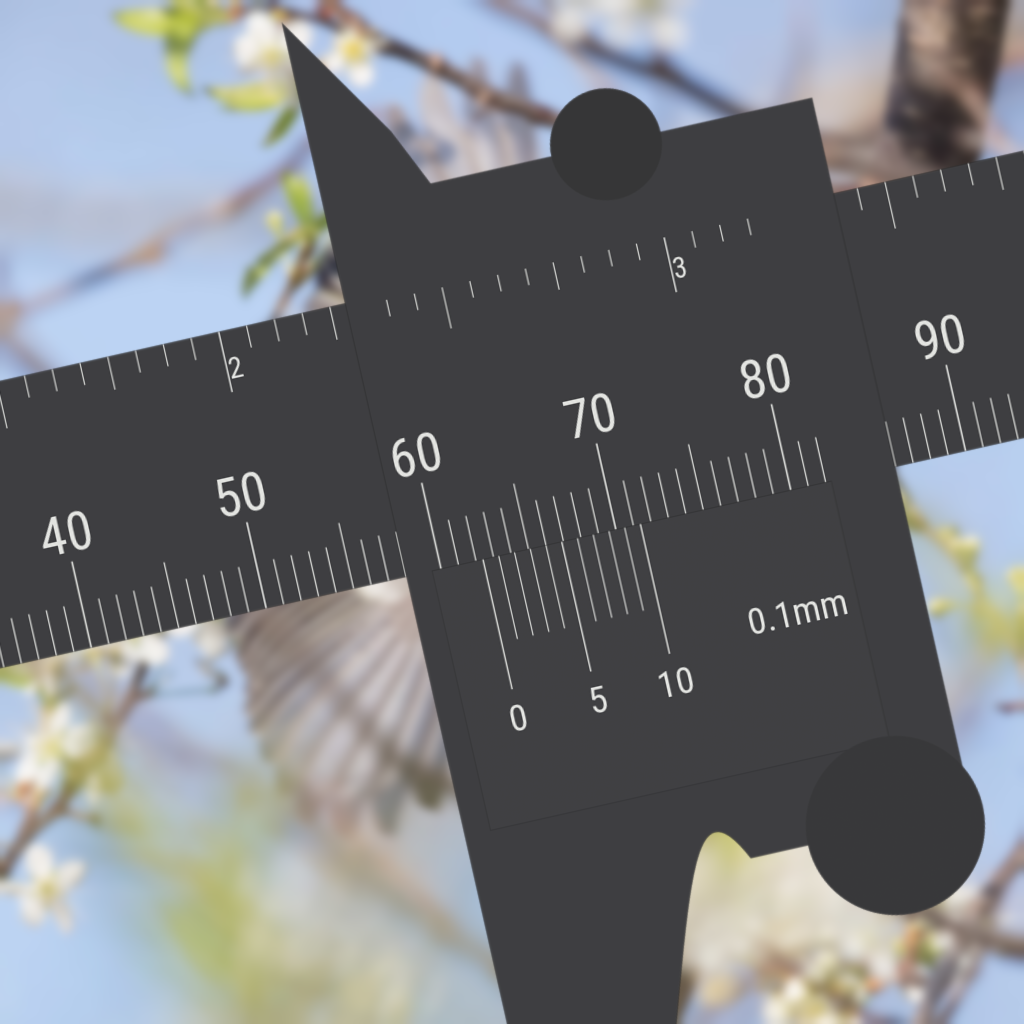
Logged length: value=62.4 unit=mm
